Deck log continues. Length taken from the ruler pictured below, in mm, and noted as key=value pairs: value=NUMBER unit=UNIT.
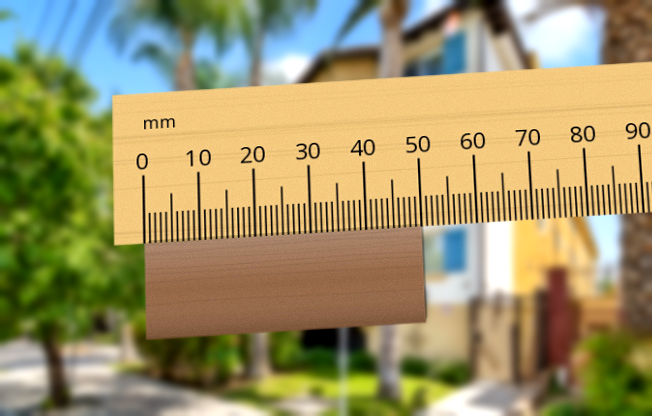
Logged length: value=50 unit=mm
